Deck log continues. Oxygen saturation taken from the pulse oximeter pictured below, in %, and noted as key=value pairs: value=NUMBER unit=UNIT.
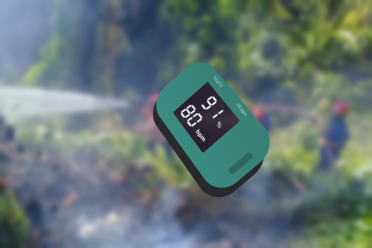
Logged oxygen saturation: value=91 unit=%
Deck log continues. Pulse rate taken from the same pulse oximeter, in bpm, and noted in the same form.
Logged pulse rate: value=80 unit=bpm
